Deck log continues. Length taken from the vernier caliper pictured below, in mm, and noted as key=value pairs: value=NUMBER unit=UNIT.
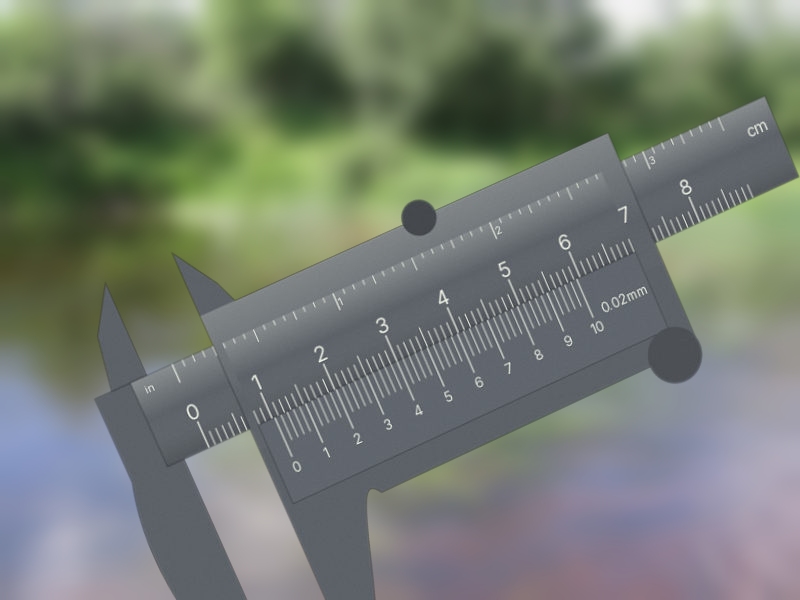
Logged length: value=10.4 unit=mm
